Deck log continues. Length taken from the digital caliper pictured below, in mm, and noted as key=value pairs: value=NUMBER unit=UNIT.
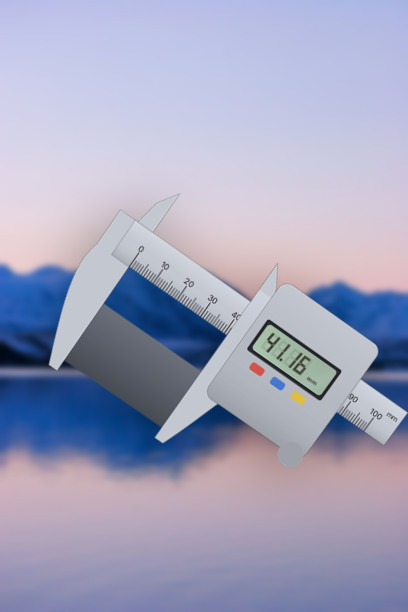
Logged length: value=41.16 unit=mm
